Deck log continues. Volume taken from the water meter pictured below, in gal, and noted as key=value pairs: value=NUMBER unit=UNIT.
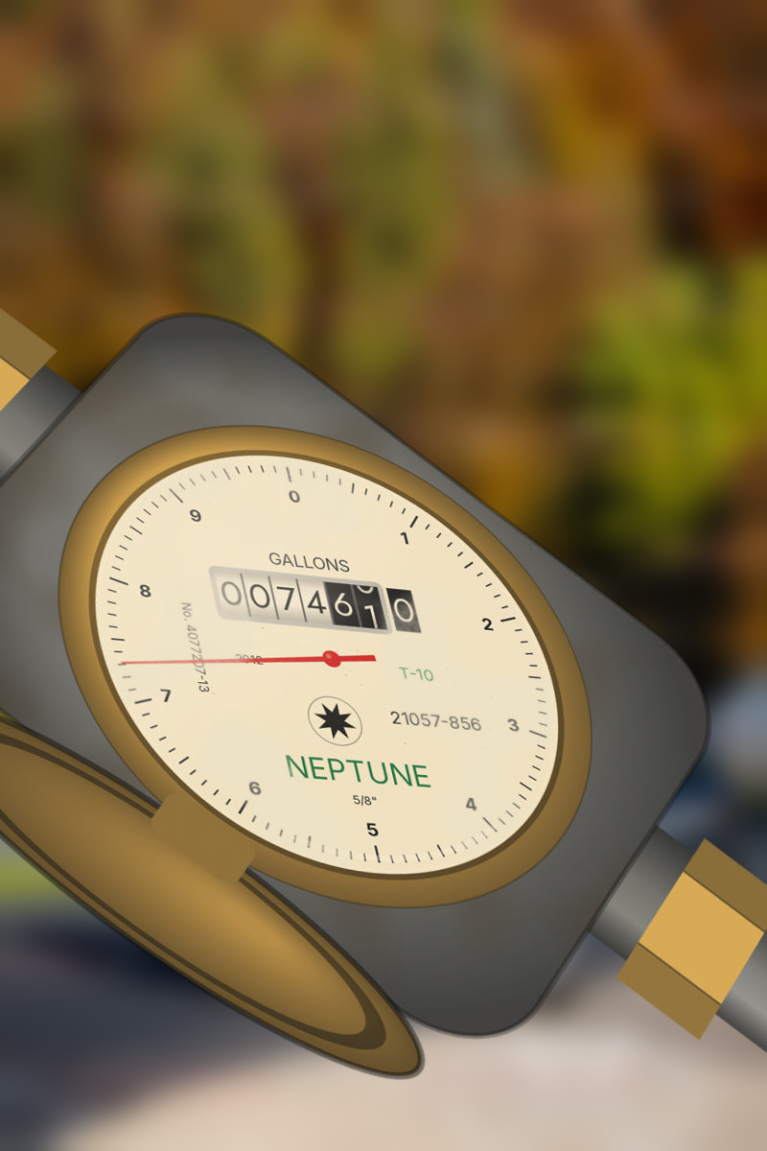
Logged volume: value=74607.3 unit=gal
